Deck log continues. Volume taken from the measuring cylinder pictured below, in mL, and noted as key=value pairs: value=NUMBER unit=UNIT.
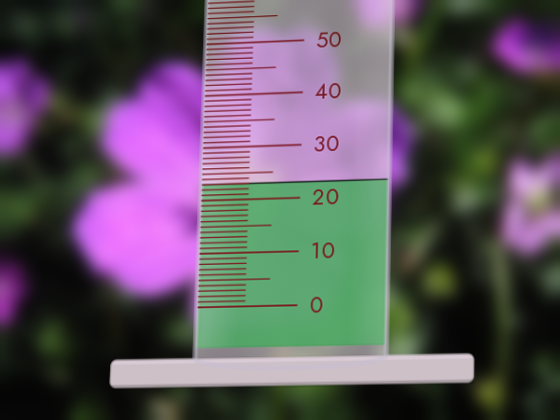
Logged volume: value=23 unit=mL
